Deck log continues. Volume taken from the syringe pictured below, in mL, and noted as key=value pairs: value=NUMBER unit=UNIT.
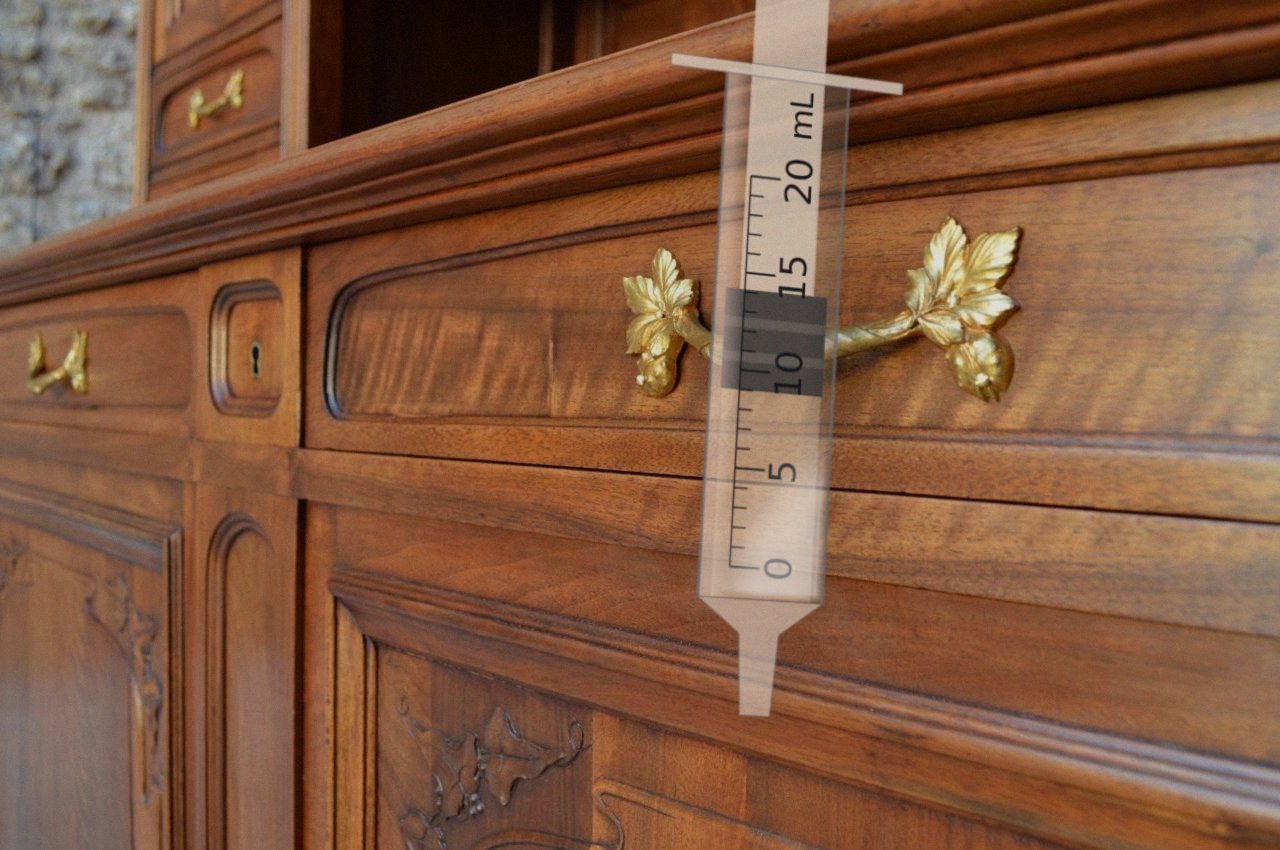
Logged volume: value=9 unit=mL
